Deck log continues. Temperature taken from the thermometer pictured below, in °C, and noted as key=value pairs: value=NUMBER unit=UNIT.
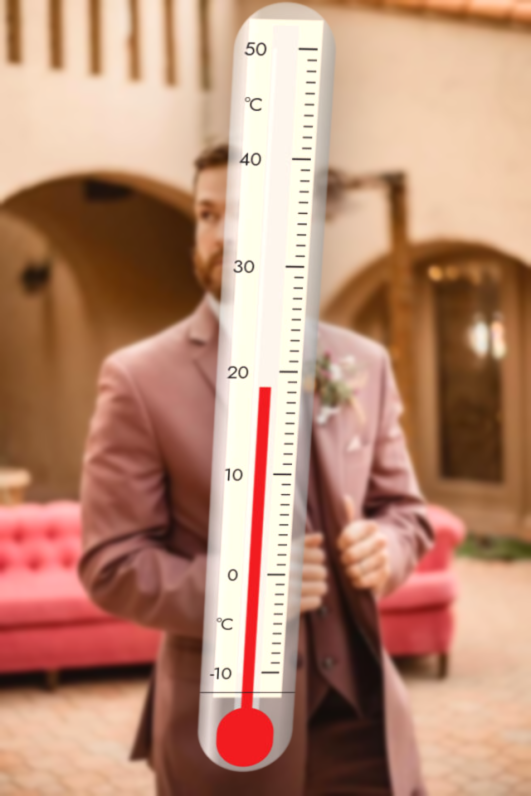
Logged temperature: value=18.5 unit=°C
